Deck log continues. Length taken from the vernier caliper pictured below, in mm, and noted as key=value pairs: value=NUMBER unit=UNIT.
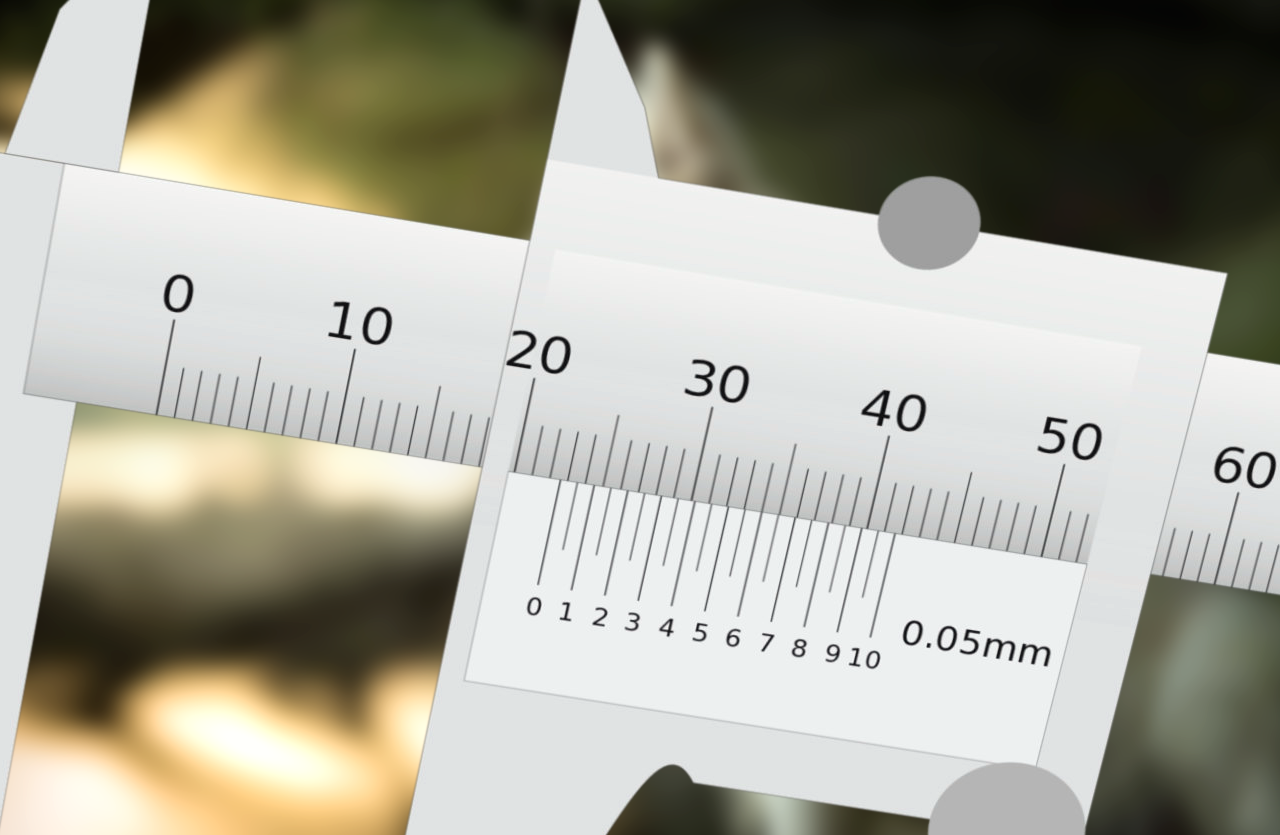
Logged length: value=22.6 unit=mm
